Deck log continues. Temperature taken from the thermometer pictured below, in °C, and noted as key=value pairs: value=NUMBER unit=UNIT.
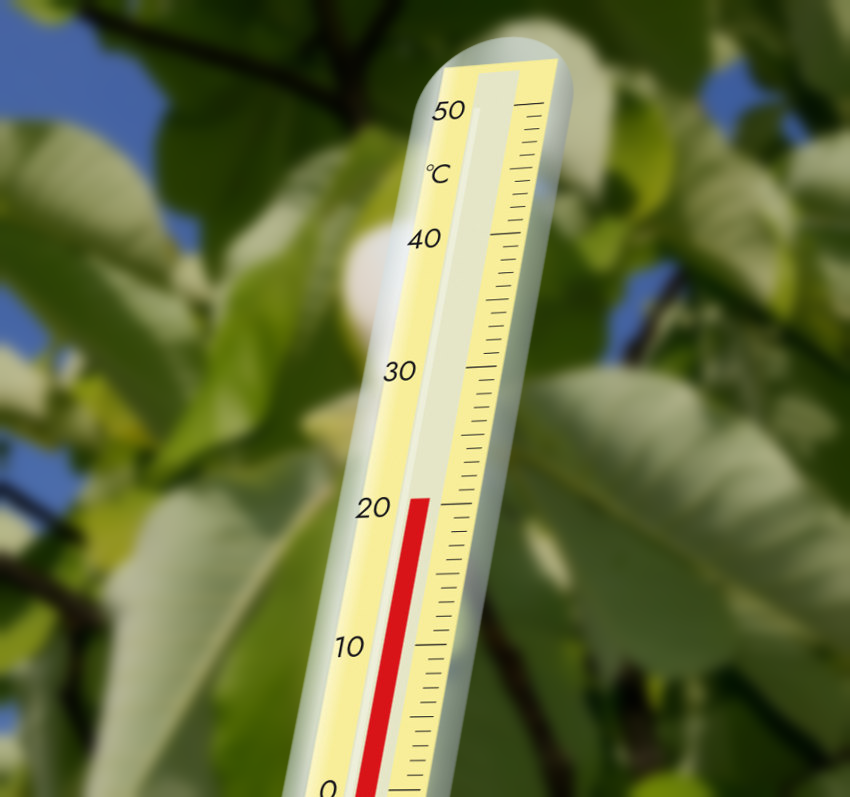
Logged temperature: value=20.5 unit=°C
